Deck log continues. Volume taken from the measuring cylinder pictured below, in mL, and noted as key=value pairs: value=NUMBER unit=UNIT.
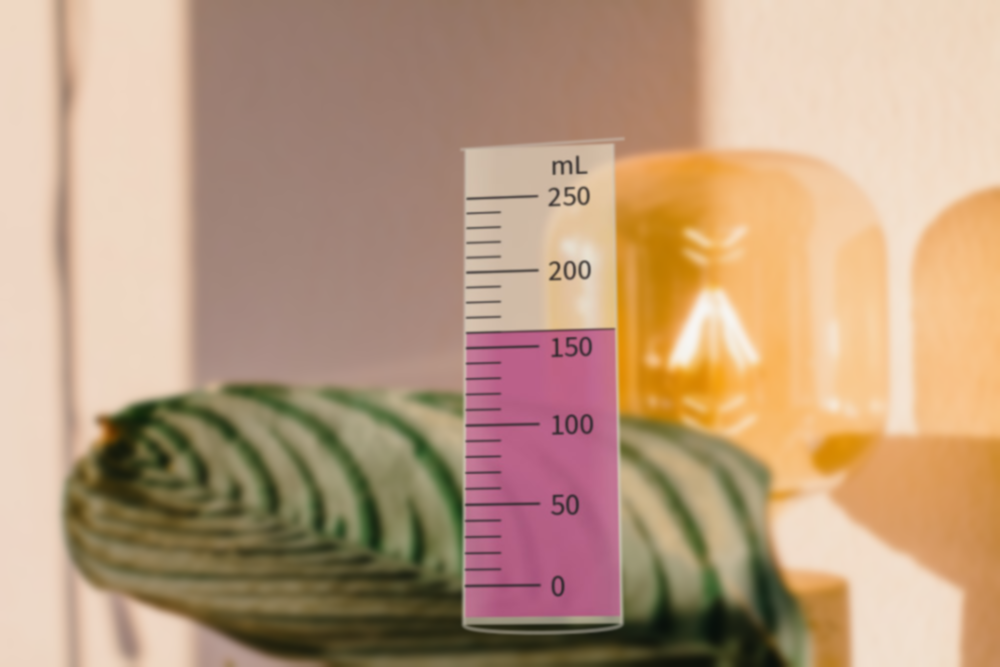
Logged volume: value=160 unit=mL
